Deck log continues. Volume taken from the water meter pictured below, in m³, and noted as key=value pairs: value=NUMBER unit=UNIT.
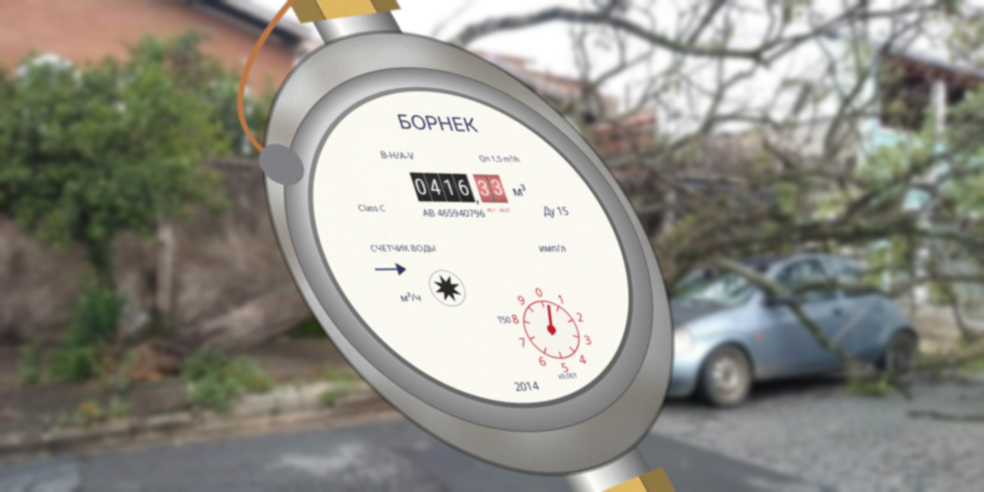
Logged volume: value=416.330 unit=m³
